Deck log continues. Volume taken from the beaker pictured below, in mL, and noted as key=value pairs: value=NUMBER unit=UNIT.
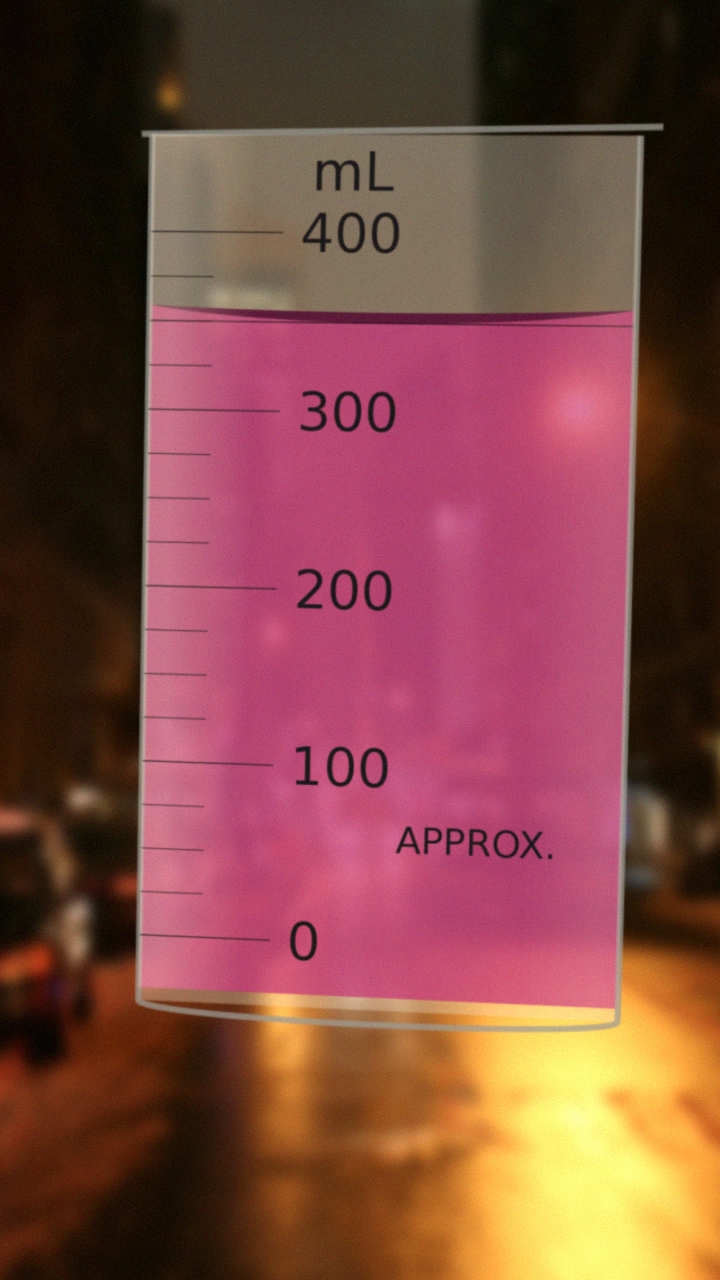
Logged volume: value=350 unit=mL
